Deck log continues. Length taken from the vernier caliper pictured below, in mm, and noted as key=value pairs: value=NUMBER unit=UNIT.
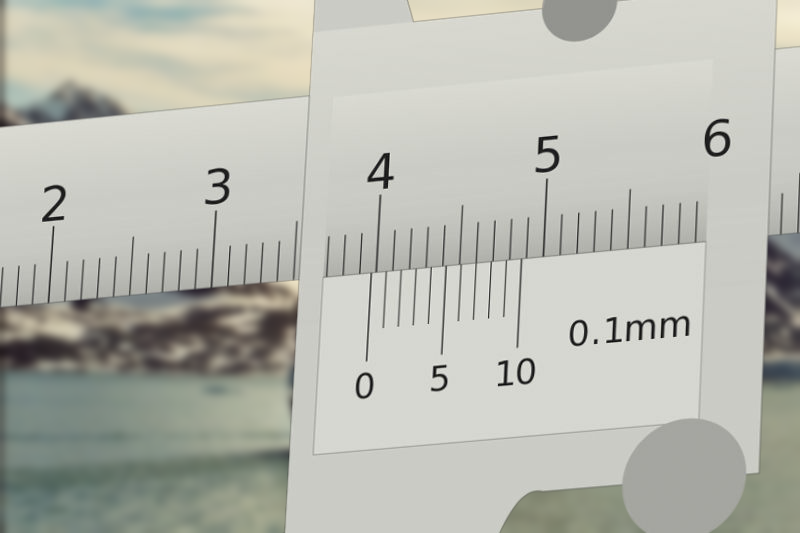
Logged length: value=39.7 unit=mm
